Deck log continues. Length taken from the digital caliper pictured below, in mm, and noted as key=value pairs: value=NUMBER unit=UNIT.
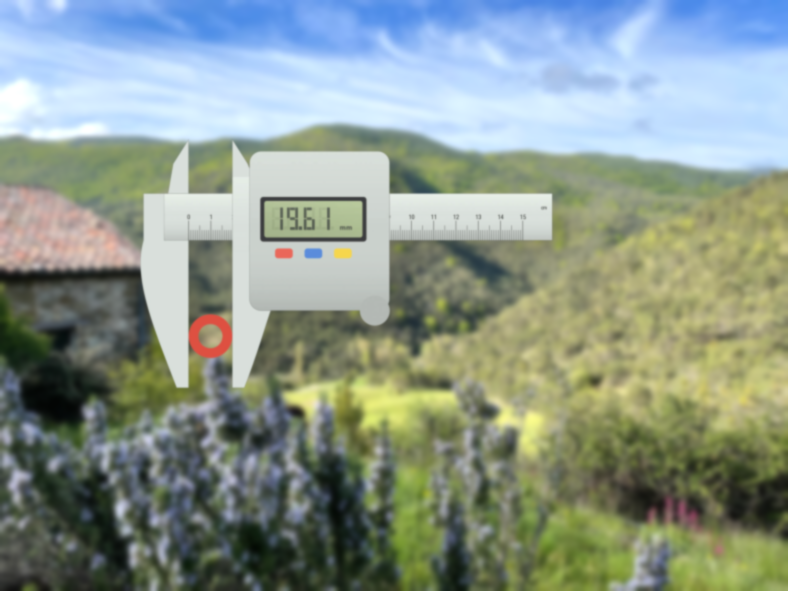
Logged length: value=19.61 unit=mm
